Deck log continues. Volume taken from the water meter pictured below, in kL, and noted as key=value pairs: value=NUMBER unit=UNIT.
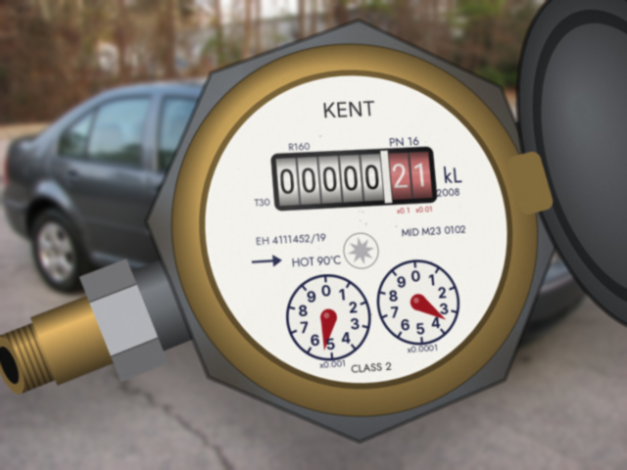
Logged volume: value=0.2153 unit=kL
